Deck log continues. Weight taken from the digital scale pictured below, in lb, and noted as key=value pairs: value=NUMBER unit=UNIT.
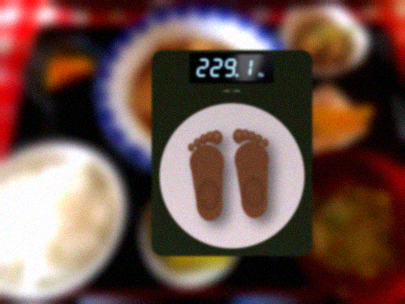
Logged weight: value=229.1 unit=lb
